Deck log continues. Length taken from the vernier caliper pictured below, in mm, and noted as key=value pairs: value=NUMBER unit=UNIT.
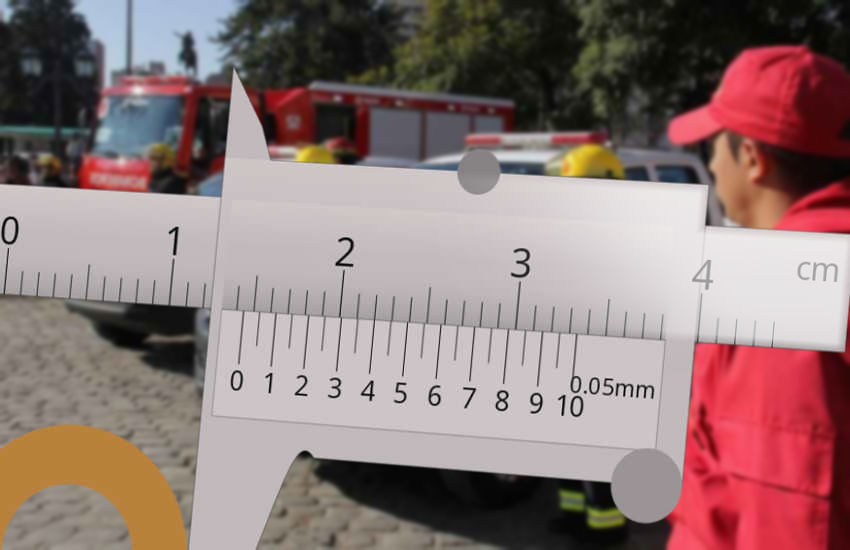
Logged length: value=14.4 unit=mm
